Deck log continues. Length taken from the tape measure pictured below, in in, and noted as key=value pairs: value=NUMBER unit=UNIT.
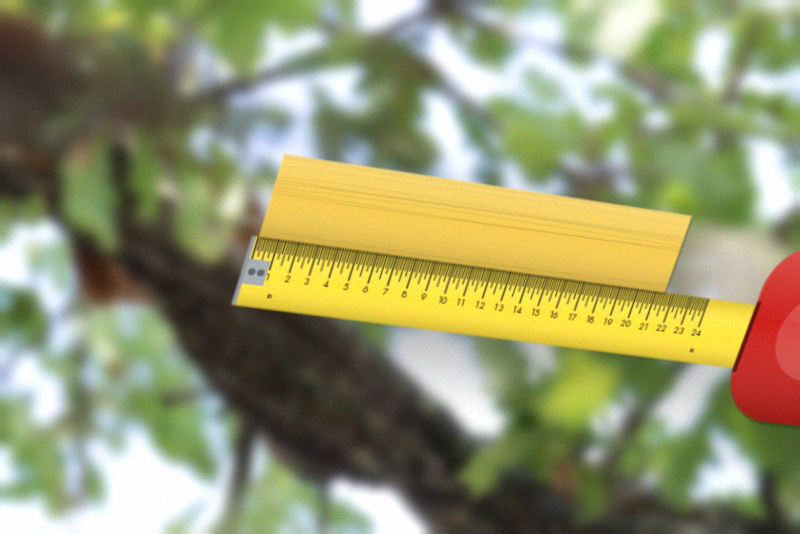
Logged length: value=21.5 unit=in
